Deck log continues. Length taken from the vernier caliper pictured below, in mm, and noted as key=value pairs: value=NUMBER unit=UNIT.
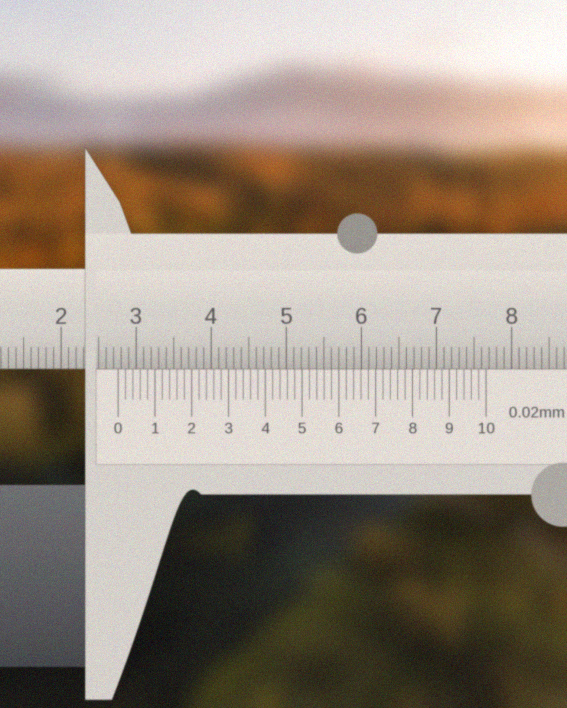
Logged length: value=27.6 unit=mm
